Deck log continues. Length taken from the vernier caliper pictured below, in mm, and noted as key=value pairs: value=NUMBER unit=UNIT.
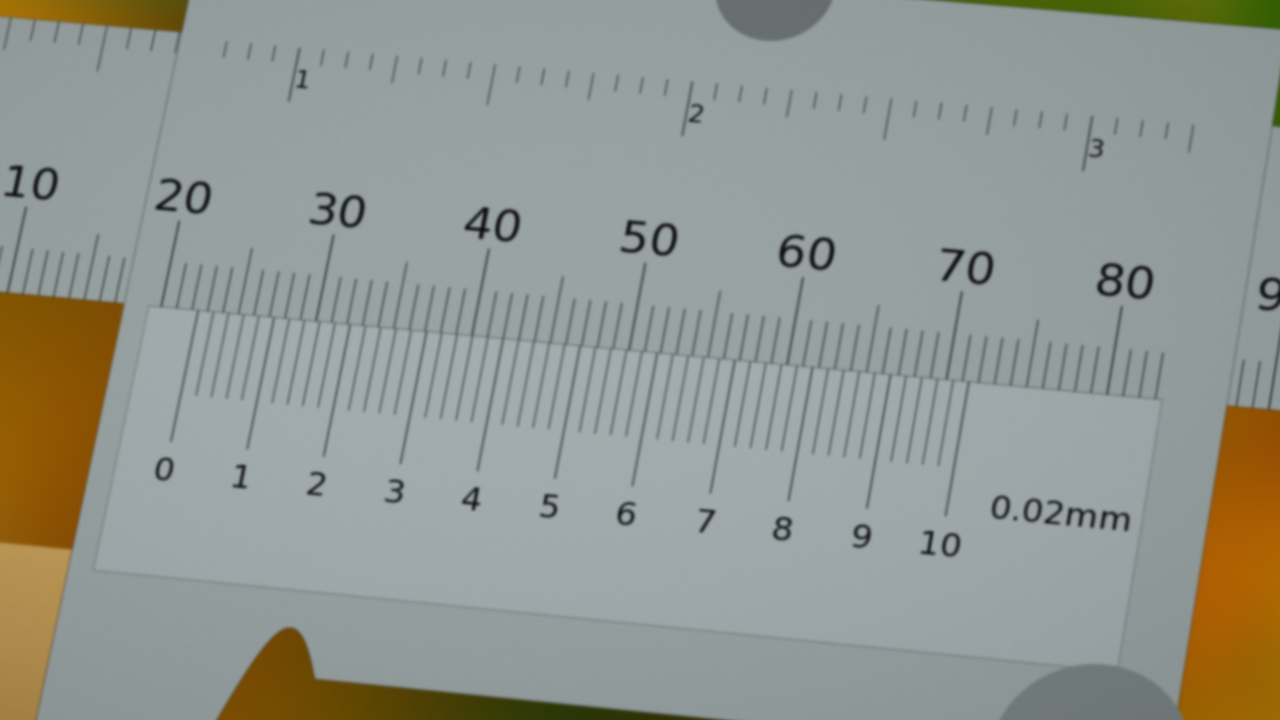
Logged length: value=22.4 unit=mm
